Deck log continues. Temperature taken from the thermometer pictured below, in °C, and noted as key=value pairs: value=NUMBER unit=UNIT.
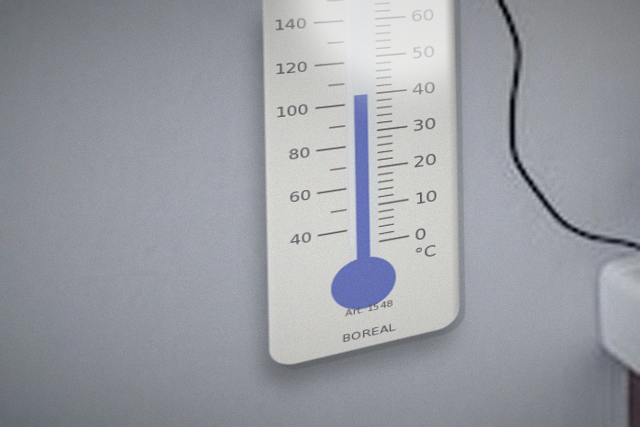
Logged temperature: value=40 unit=°C
